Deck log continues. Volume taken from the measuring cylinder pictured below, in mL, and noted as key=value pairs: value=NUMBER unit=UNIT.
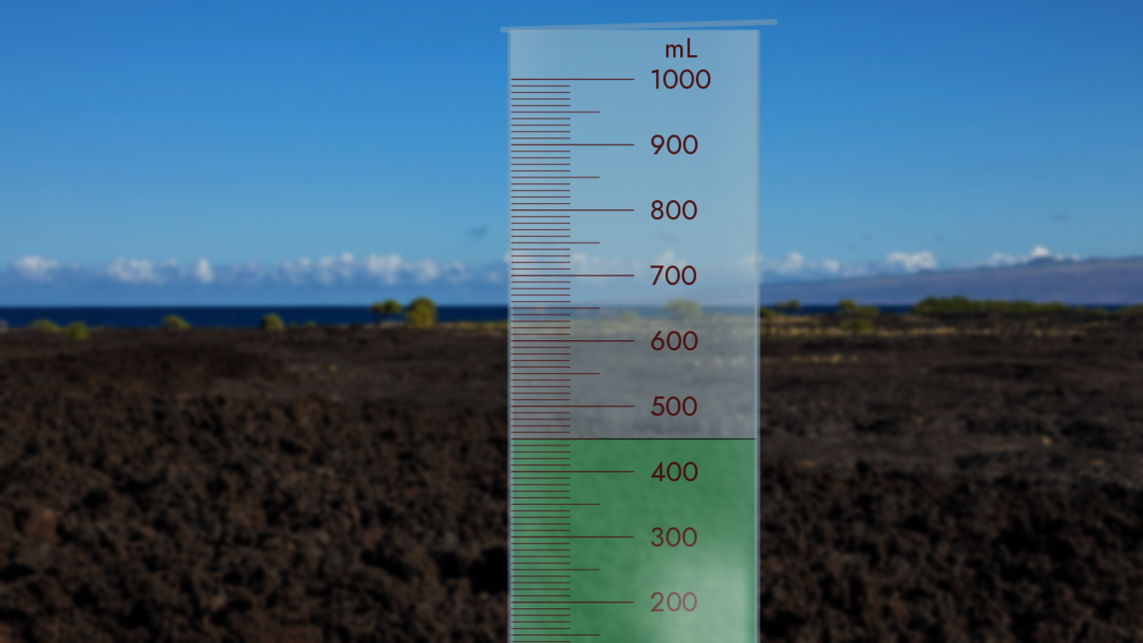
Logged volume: value=450 unit=mL
